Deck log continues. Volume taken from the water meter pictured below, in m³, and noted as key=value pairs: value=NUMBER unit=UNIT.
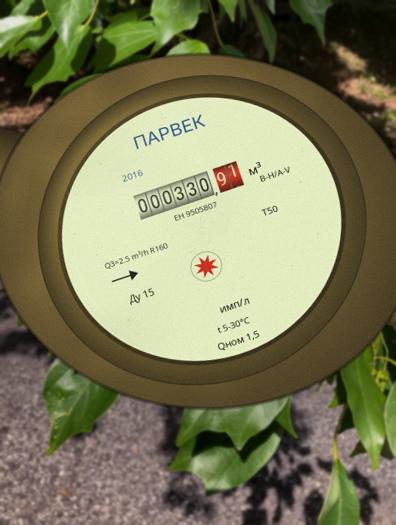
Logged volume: value=330.91 unit=m³
